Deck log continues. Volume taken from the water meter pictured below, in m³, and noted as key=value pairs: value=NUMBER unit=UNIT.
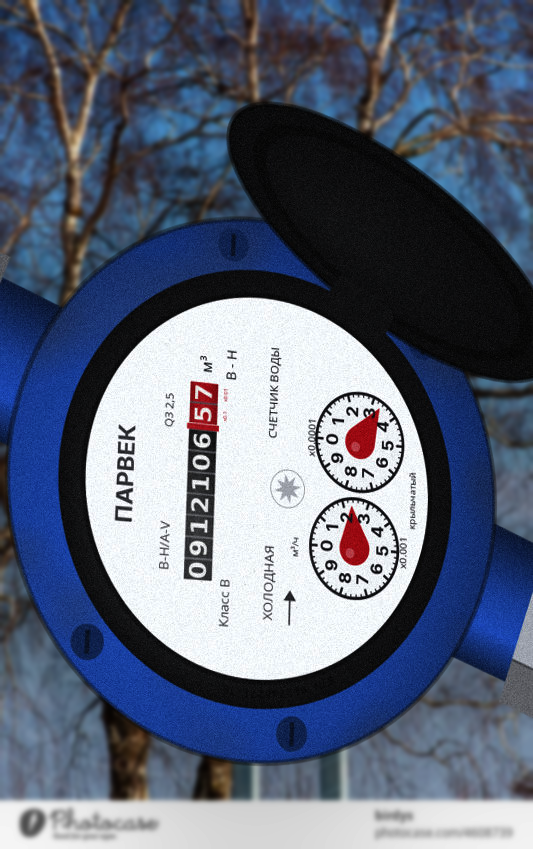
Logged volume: value=912106.5723 unit=m³
